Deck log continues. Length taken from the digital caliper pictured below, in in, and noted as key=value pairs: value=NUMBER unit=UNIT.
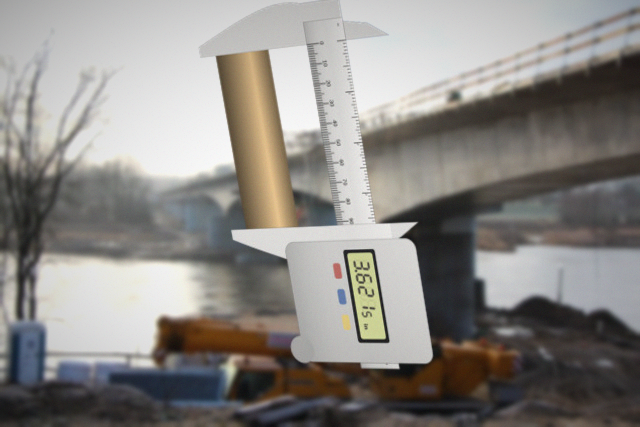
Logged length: value=3.6215 unit=in
